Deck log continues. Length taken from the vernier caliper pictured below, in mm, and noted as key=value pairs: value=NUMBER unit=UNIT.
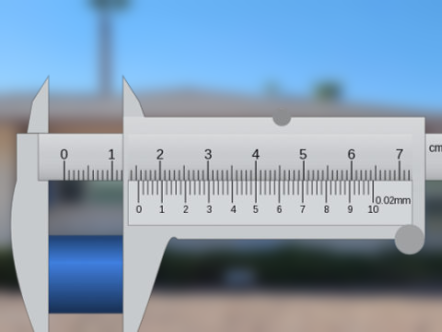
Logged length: value=15.5 unit=mm
